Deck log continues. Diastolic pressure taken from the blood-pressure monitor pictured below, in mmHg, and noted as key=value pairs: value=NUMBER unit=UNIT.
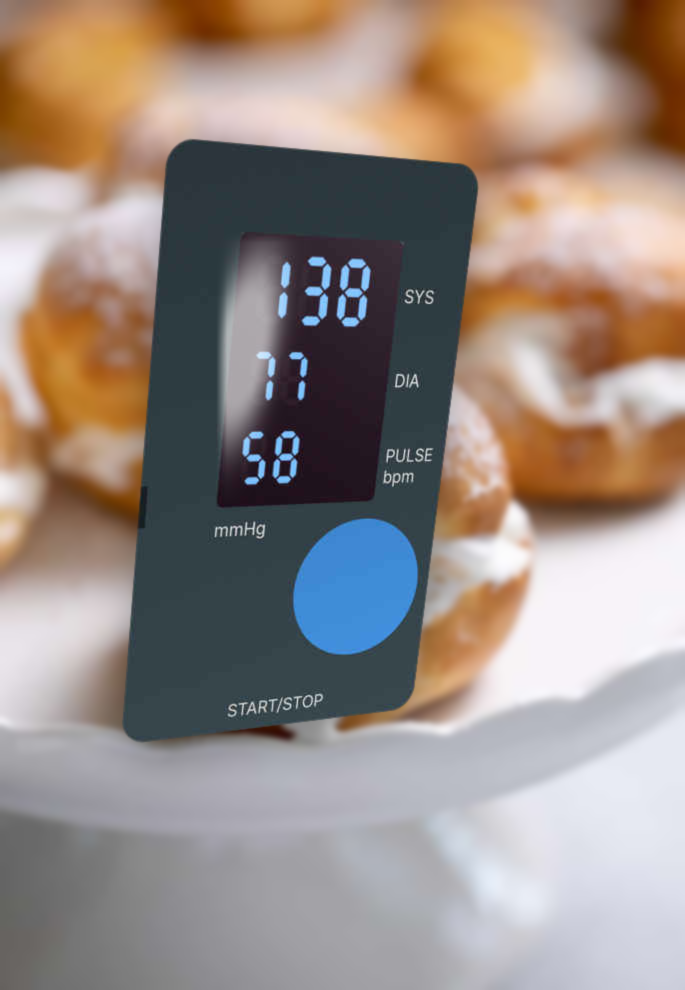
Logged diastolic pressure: value=77 unit=mmHg
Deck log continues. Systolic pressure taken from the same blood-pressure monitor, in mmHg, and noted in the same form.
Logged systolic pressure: value=138 unit=mmHg
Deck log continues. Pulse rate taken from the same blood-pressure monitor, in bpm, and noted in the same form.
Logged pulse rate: value=58 unit=bpm
